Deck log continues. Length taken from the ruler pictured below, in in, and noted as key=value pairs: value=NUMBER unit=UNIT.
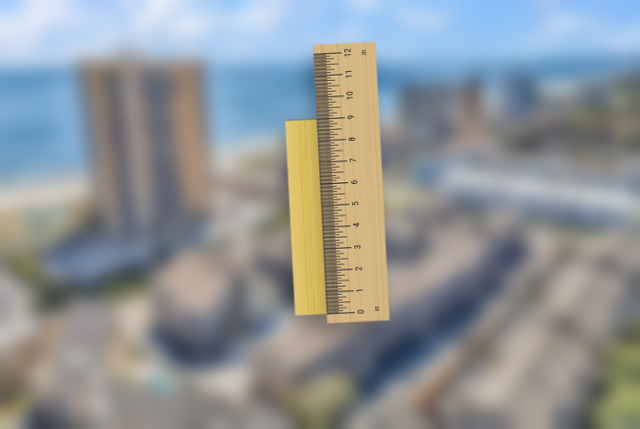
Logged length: value=9 unit=in
